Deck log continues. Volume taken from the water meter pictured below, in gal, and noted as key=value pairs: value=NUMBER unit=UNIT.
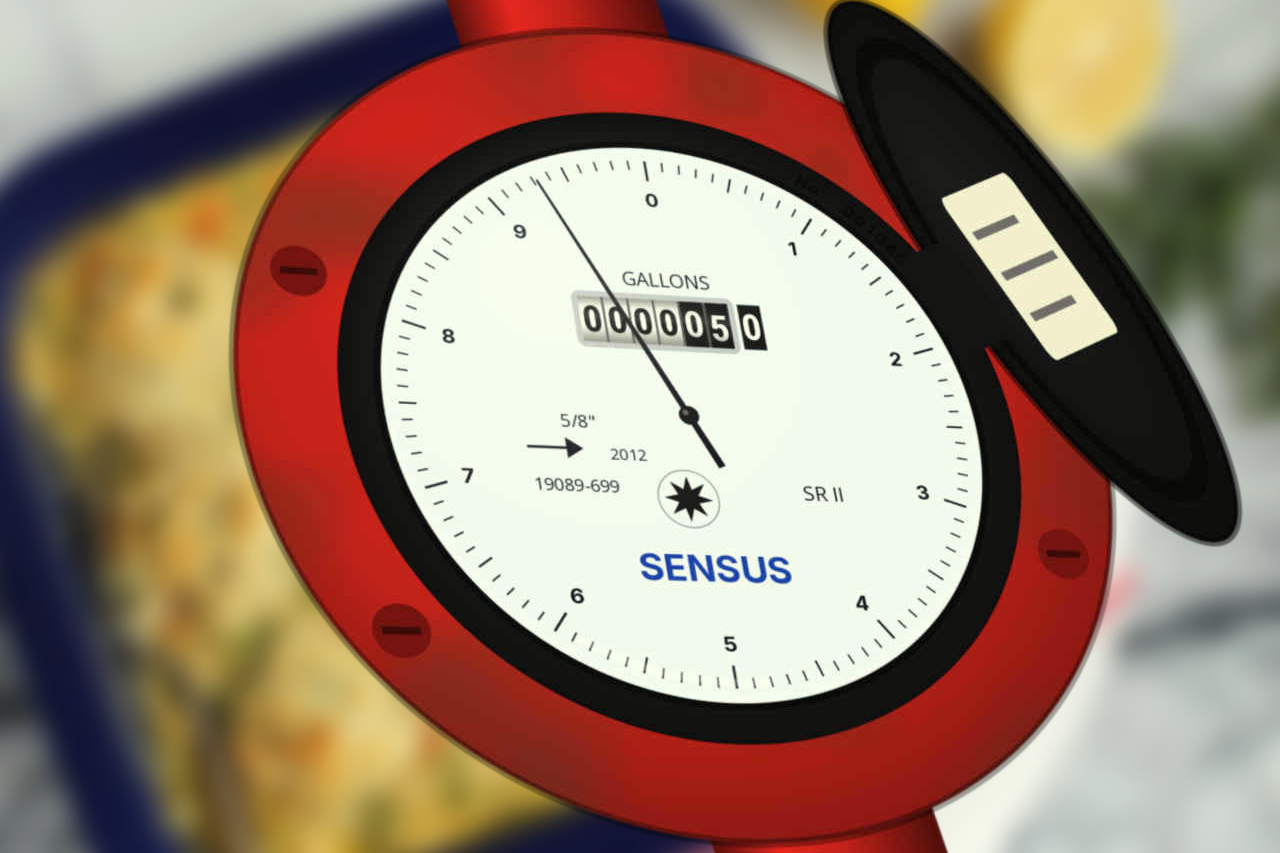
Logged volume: value=49.3 unit=gal
